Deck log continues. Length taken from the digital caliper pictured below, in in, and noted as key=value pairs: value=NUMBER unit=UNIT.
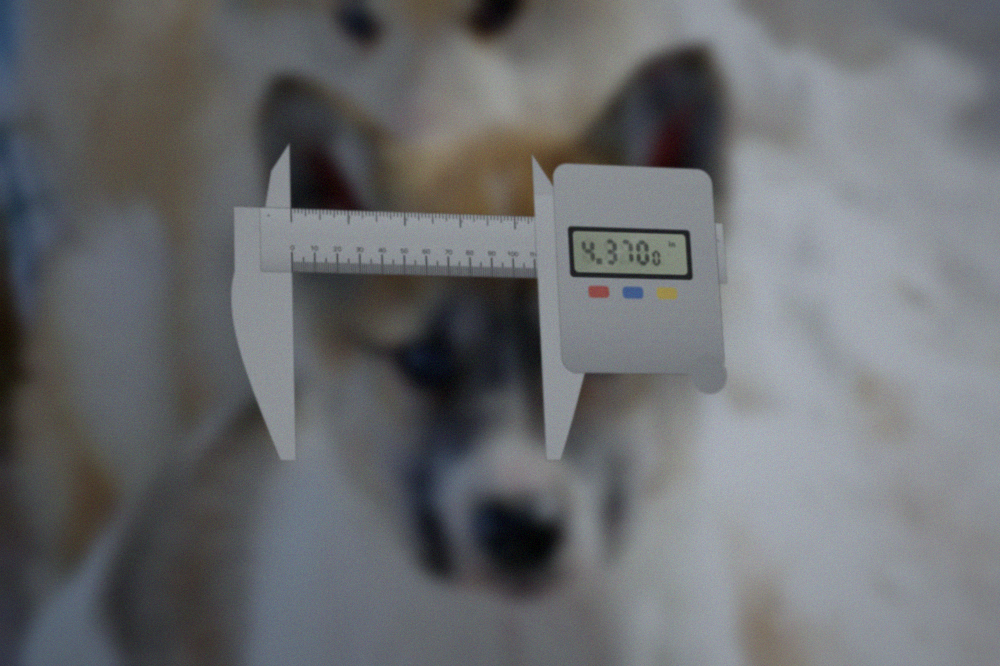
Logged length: value=4.3700 unit=in
